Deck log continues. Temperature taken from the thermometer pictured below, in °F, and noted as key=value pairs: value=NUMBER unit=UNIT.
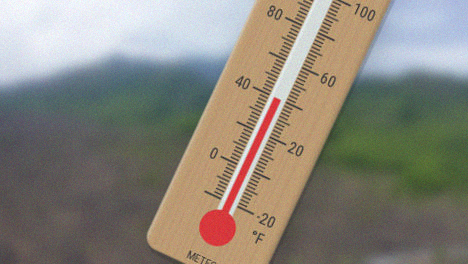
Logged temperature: value=40 unit=°F
